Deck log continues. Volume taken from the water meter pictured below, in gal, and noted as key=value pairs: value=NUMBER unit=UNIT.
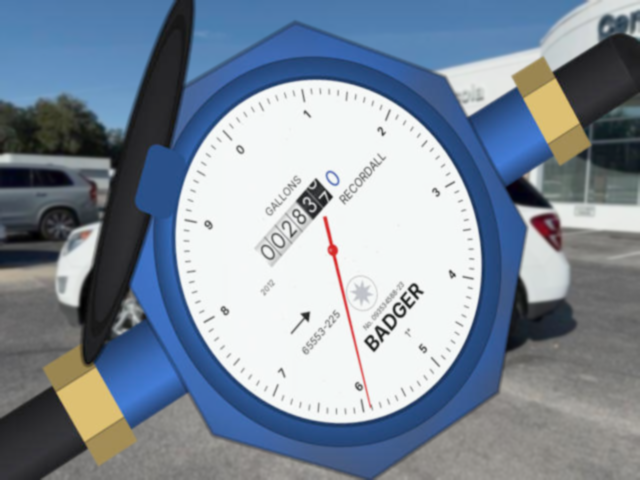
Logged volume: value=28365.9 unit=gal
